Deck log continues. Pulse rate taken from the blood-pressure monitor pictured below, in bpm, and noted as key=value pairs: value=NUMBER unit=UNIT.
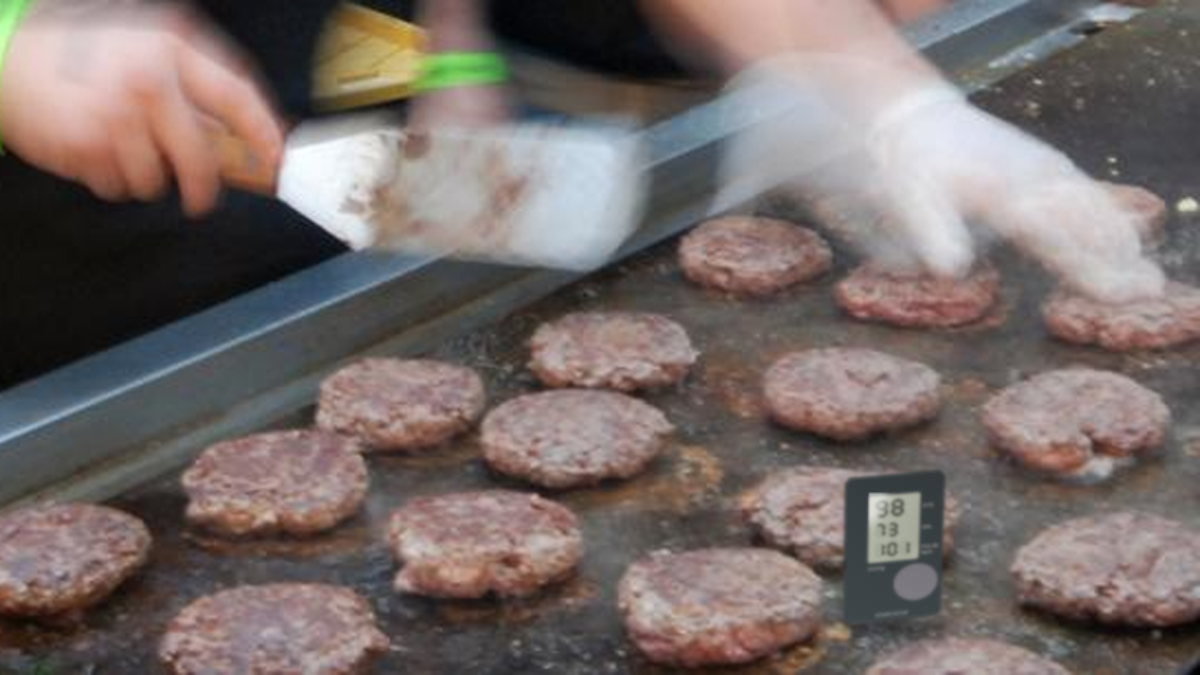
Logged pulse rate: value=101 unit=bpm
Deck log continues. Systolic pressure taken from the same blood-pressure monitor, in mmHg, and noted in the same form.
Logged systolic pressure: value=98 unit=mmHg
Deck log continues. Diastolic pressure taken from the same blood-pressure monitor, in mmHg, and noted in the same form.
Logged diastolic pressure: value=73 unit=mmHg
